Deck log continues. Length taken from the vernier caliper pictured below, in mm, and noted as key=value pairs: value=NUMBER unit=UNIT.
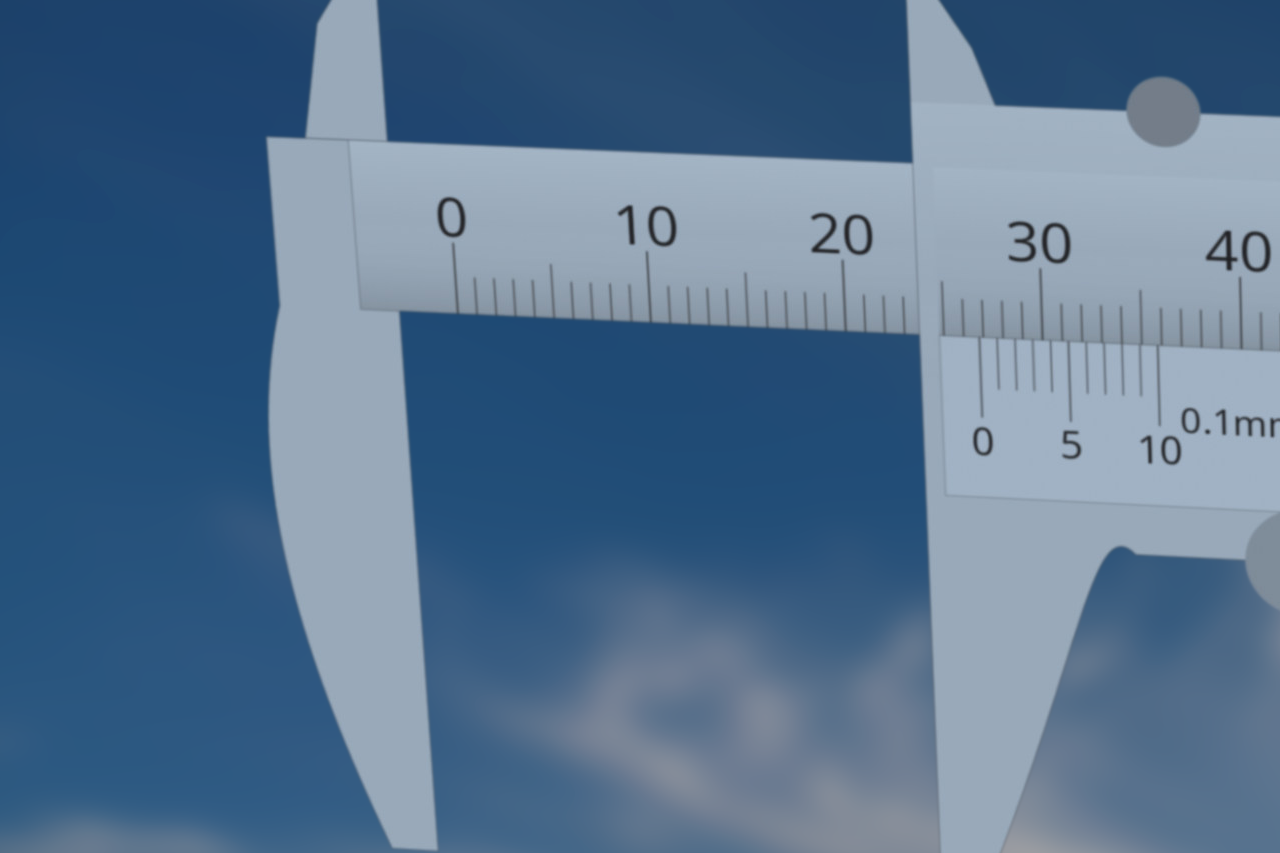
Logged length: value=26.8 unit=mm
